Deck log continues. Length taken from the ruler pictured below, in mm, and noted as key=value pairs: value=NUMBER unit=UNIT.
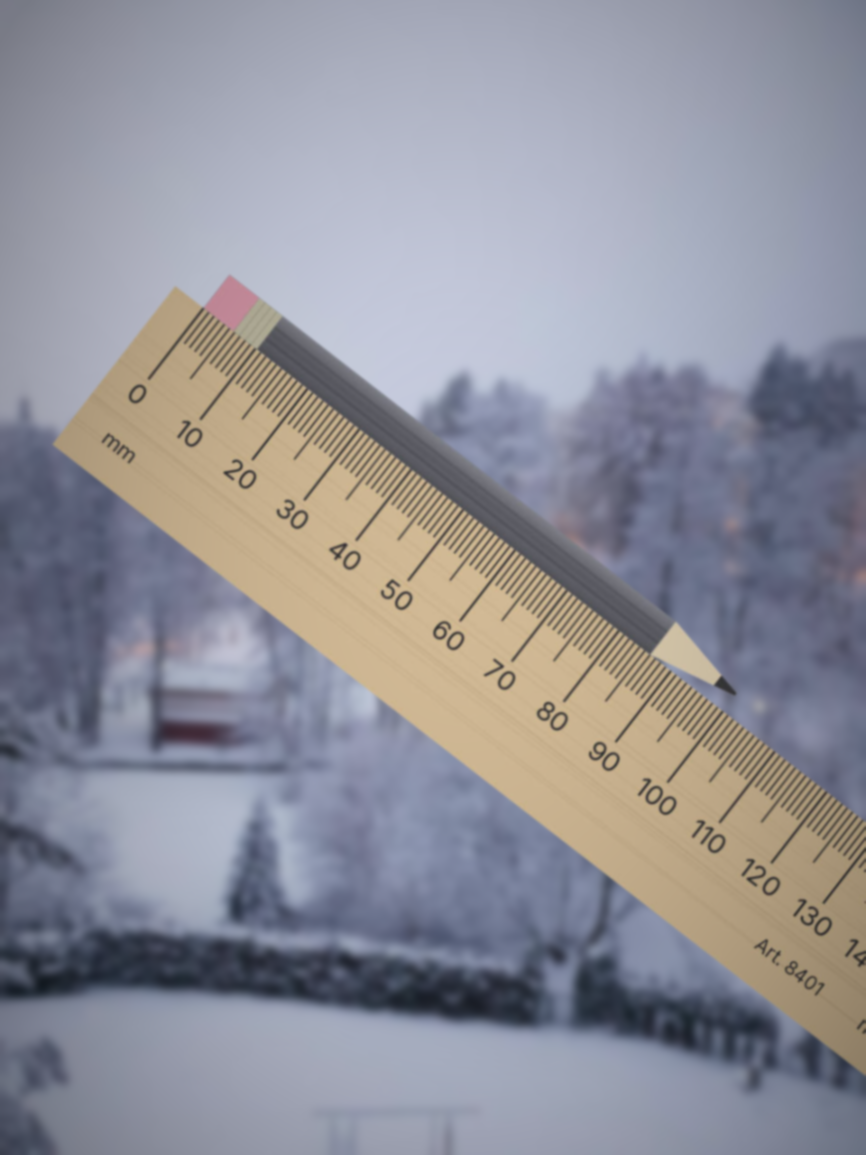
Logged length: value=100 unit=mm
